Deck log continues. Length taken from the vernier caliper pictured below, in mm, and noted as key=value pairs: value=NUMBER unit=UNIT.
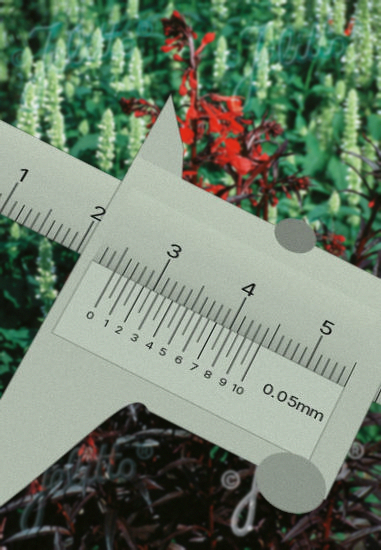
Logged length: value=25.0 unit=mm
